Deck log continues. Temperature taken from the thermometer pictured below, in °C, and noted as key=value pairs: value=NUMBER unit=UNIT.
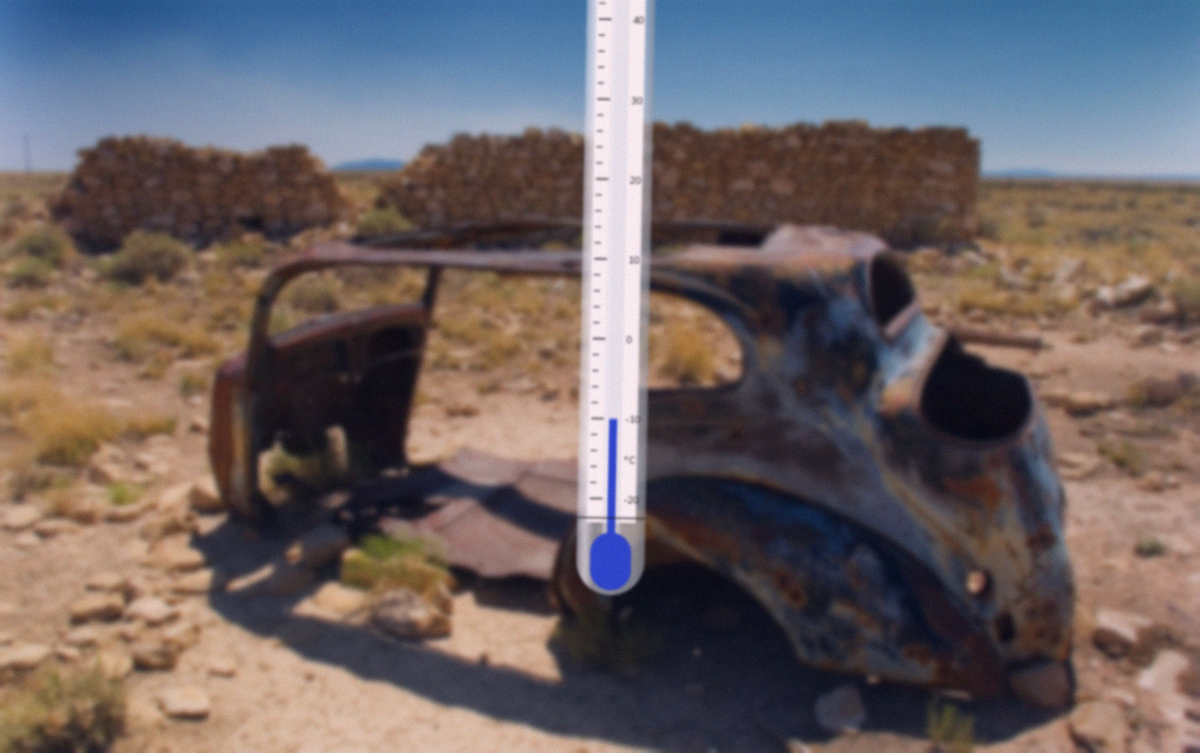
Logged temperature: value=-10 unit=°C
